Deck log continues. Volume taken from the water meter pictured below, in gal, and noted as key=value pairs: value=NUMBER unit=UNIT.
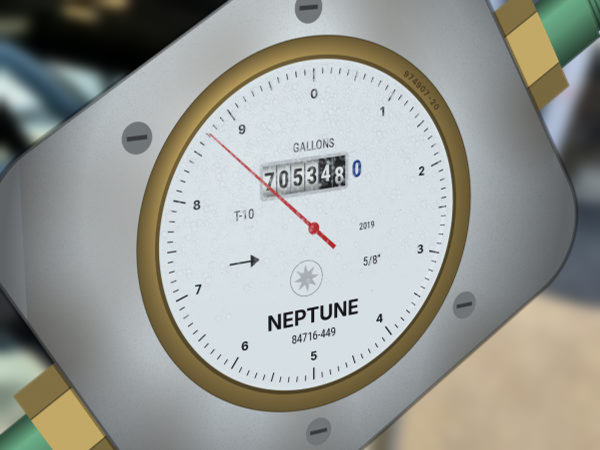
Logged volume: value=7053478.7 unit=gal
